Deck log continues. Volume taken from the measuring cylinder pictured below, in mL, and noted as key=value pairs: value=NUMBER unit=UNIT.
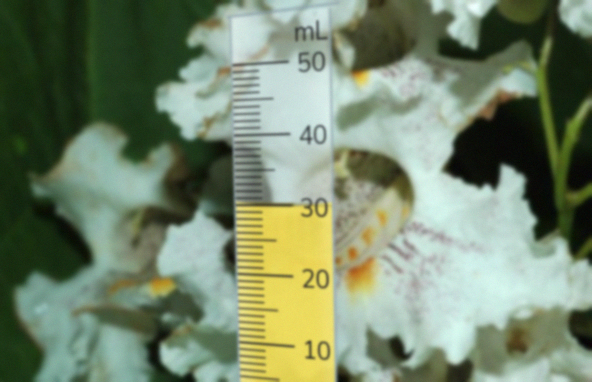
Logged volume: value=30 unit=mL
